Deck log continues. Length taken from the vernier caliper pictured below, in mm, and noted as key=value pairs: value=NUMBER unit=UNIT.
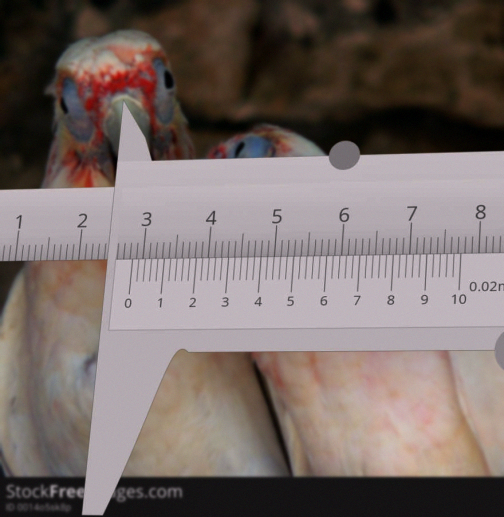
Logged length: value=28.4 unit=mm
